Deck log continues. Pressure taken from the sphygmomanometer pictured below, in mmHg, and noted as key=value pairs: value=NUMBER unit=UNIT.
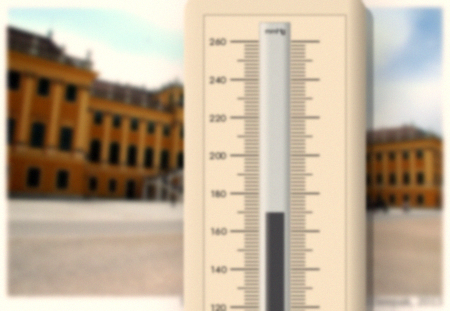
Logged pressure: value=170 unit=mmHg
